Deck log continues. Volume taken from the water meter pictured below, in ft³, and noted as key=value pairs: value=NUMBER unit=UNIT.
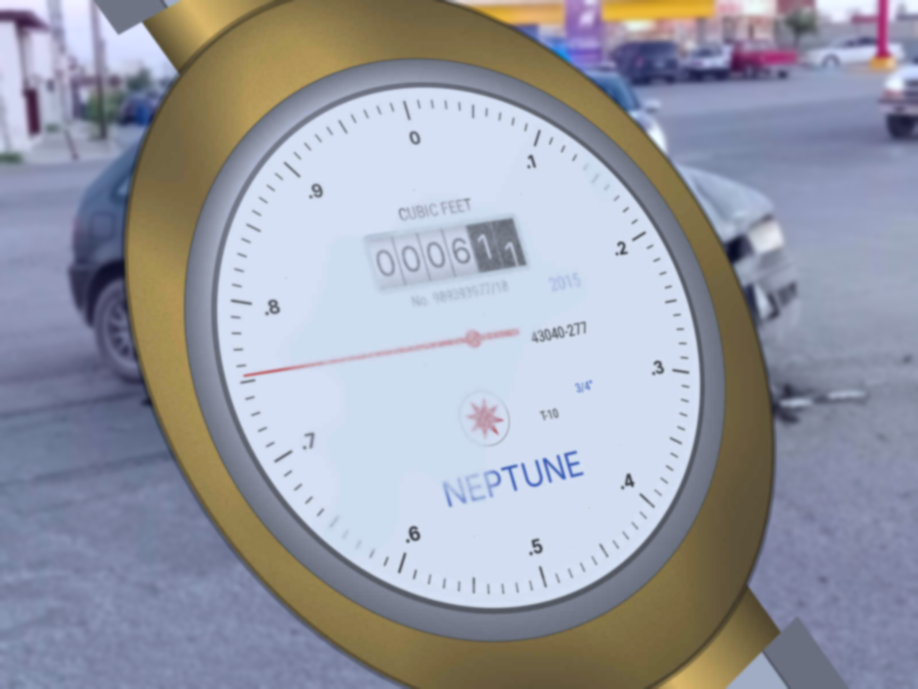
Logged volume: value=610.75 unit=ft³
